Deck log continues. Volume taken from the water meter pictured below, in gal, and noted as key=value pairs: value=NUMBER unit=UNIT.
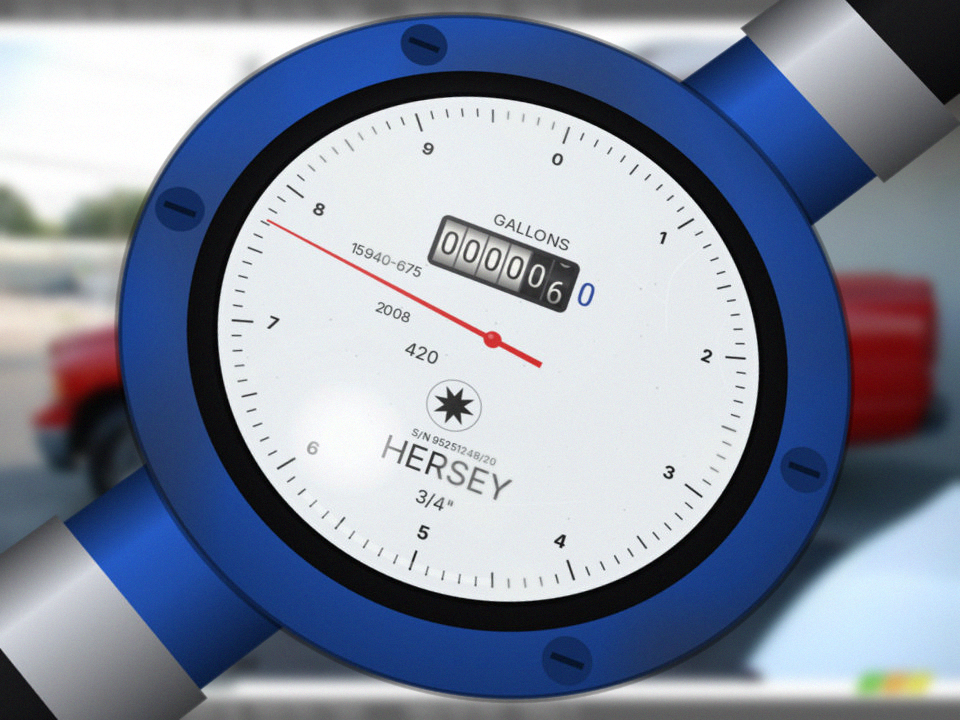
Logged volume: value=57.7 unit=gal
